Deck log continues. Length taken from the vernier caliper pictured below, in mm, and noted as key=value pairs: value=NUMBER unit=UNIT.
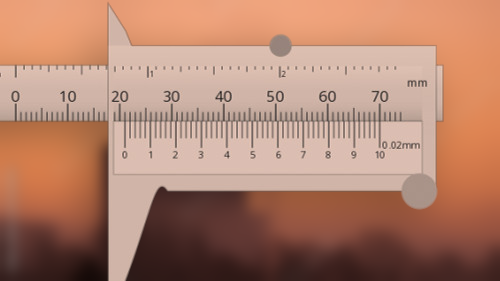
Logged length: value=21.0 unit=mm
